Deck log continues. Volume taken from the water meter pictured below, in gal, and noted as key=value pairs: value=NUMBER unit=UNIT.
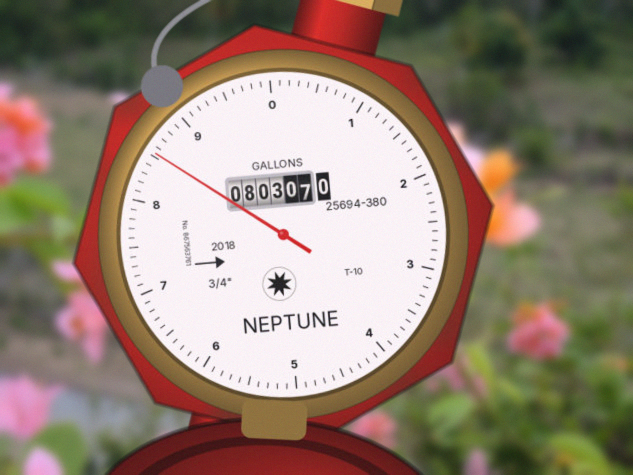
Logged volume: value=803068.5 unit=gal
